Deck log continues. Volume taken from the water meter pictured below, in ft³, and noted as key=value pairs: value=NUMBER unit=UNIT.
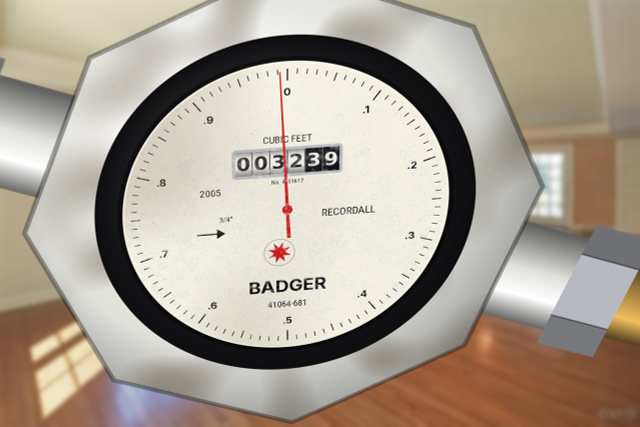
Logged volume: value=3238.99 unit=ft³
